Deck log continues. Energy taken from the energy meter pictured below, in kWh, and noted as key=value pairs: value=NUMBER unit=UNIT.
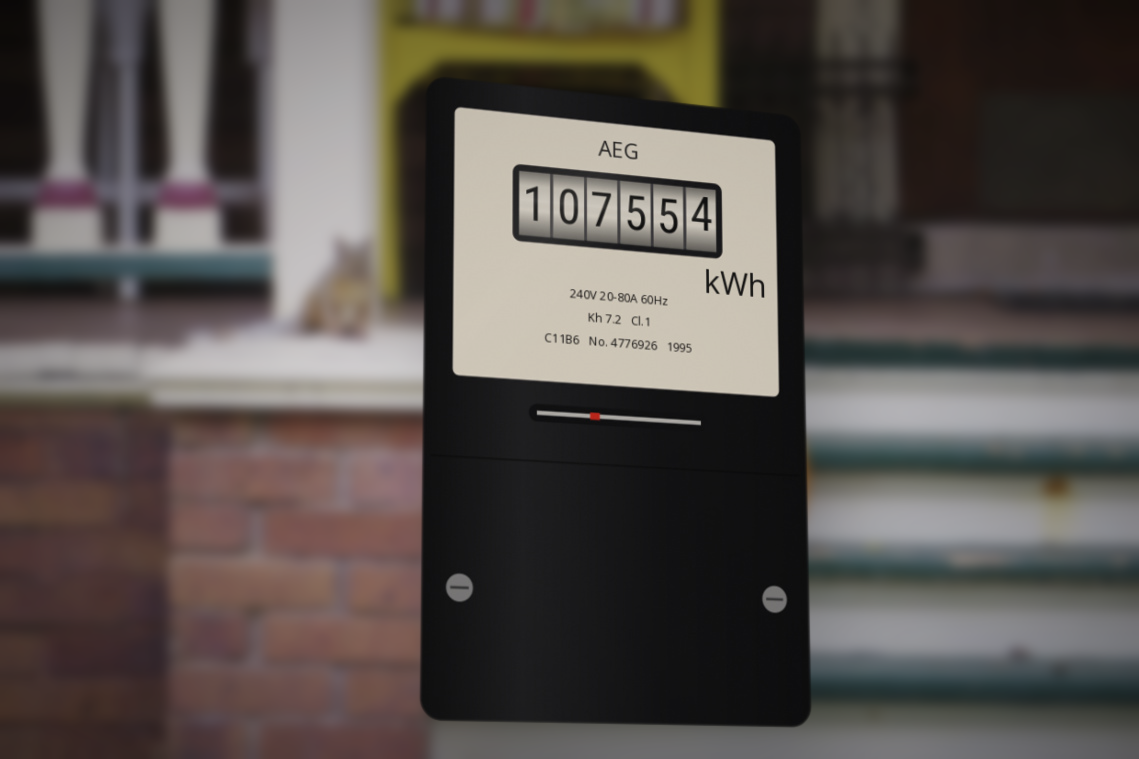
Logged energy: value=107554 unit=kWh
